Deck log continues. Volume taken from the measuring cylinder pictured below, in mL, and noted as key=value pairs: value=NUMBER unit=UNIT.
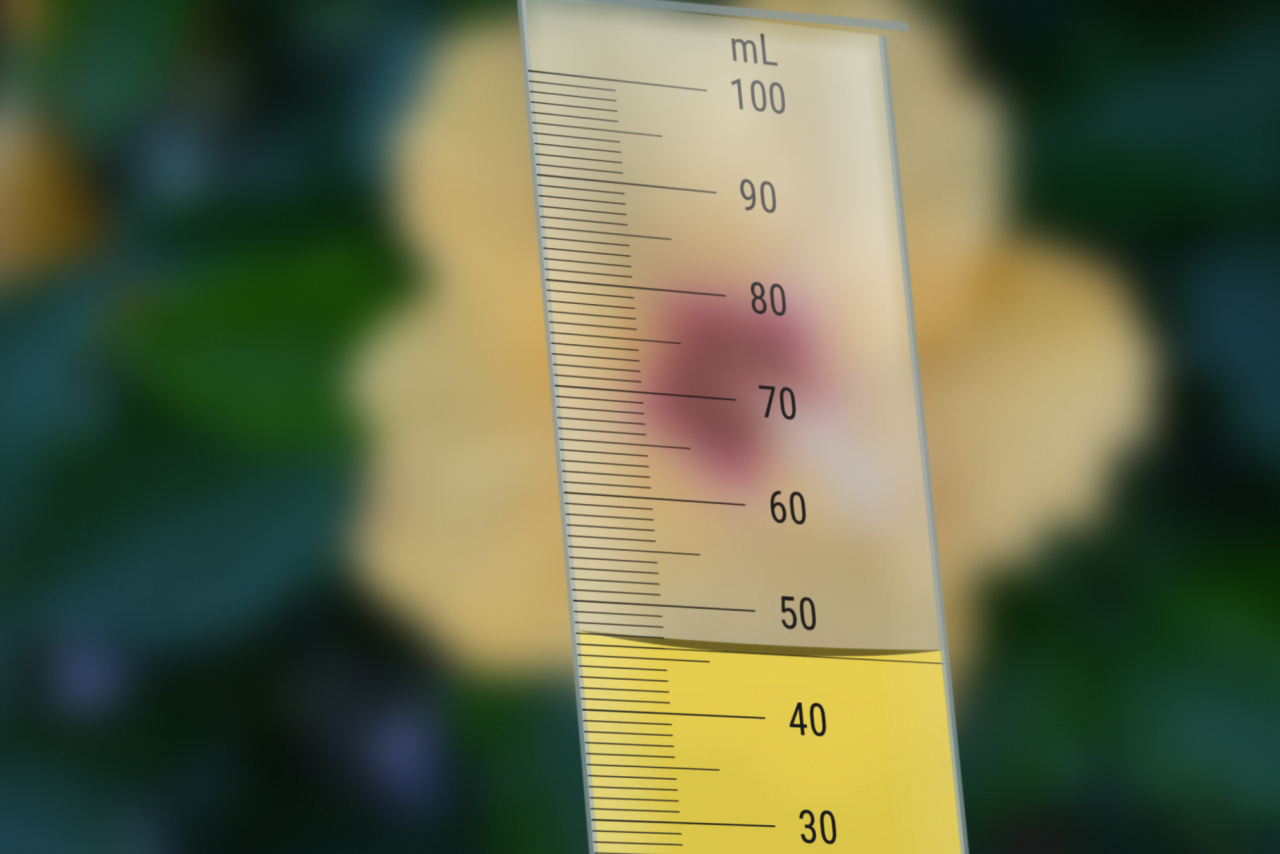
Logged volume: value=46 unit=mL
